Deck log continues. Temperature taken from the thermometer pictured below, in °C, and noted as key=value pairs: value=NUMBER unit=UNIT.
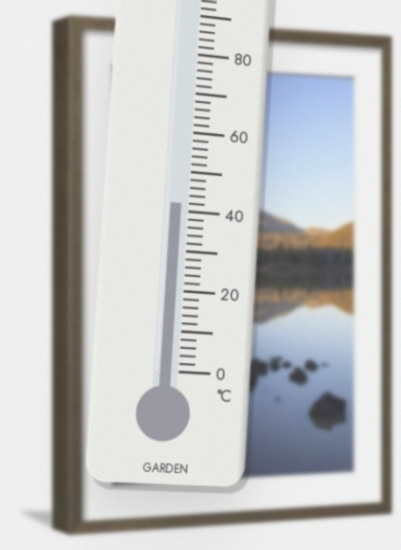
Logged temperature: value=42 unit=°C
